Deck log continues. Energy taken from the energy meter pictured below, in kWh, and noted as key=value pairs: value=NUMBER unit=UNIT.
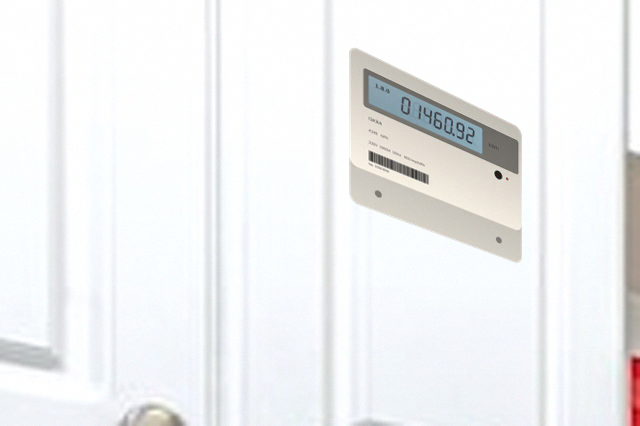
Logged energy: value=1460.92 unit=kWh
